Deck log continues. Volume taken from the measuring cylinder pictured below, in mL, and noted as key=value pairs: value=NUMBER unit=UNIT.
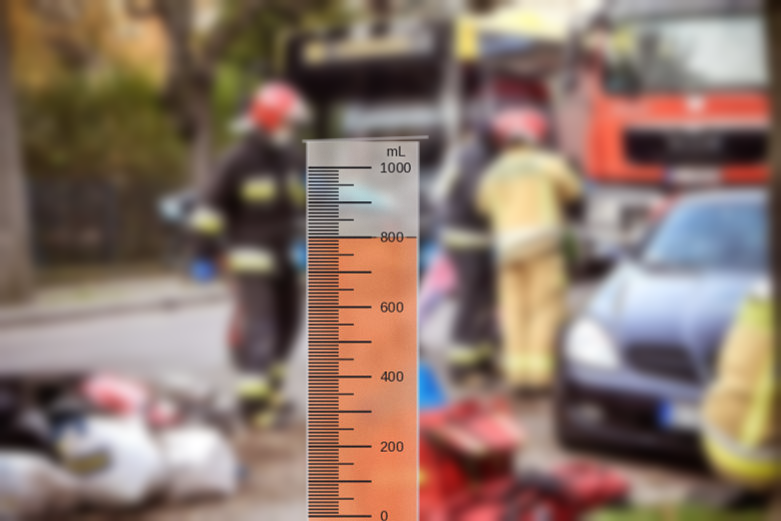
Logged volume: value=800 unit=mL
